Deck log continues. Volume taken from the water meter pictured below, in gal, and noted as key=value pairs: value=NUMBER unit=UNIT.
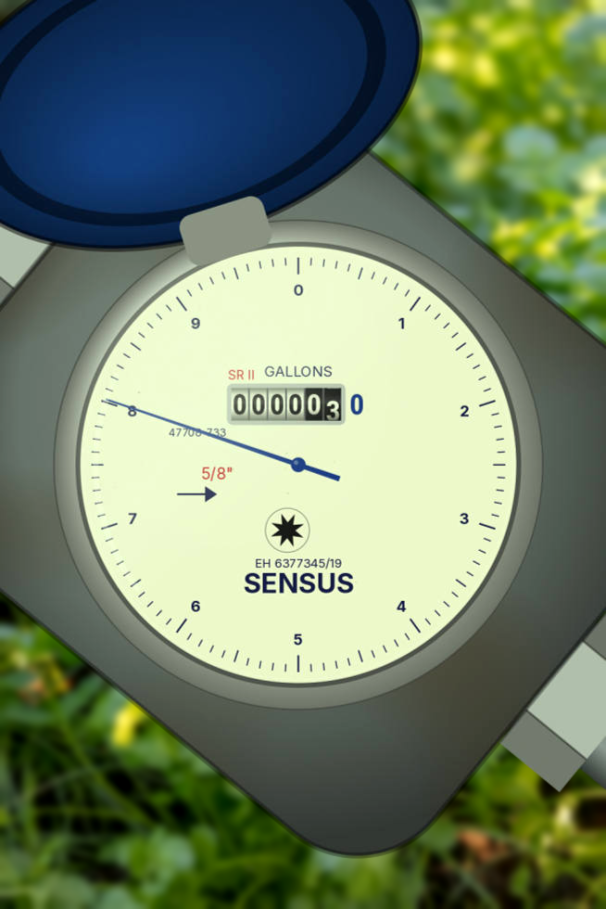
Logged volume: value=28.0 unit=gal
